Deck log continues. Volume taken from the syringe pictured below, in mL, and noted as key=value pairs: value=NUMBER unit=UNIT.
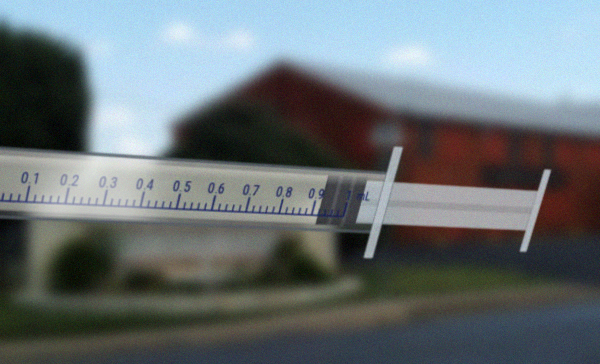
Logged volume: value=0.92 unit=mL
